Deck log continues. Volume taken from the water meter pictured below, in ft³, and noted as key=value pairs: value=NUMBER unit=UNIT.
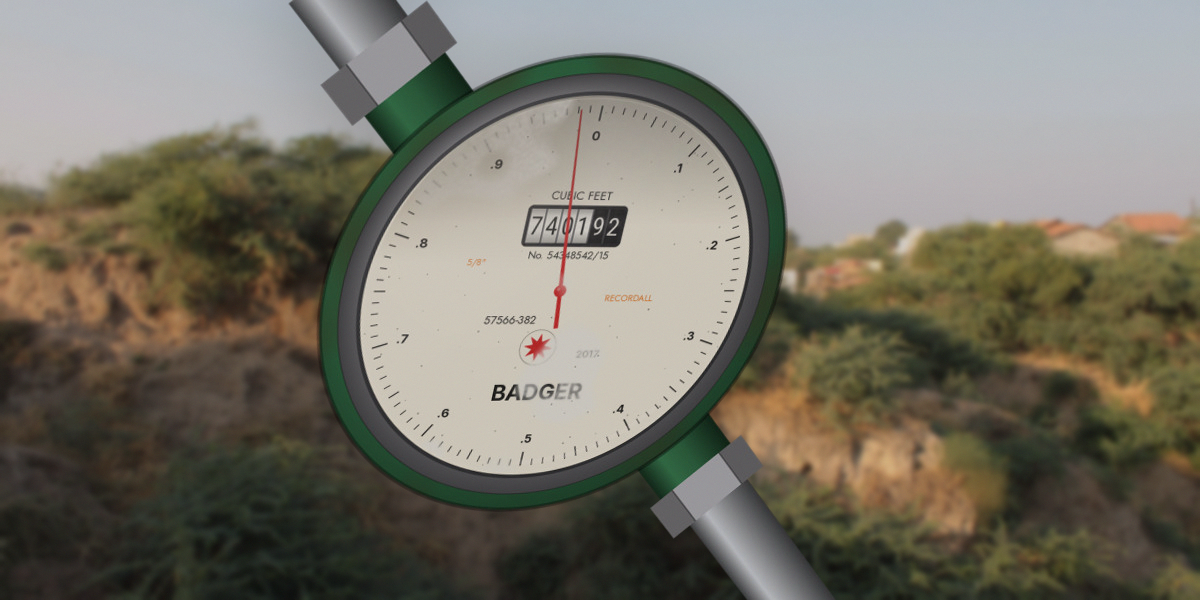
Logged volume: value=740191.98 unit=ft³
